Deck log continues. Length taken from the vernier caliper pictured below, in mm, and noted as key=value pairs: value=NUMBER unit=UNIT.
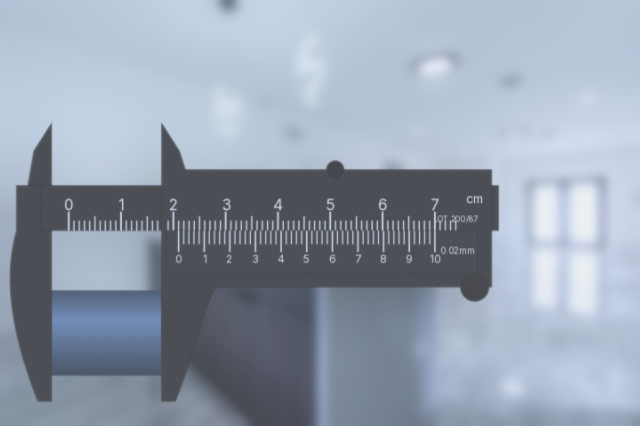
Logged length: value=21.0 unit=mm
